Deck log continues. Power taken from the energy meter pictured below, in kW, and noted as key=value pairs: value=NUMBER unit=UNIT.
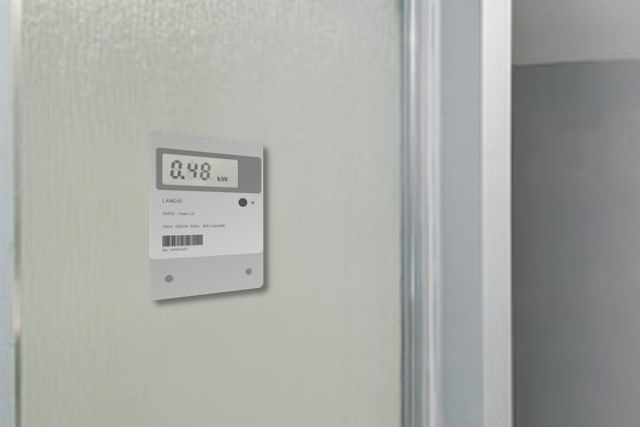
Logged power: value=0.48 unit=kW
